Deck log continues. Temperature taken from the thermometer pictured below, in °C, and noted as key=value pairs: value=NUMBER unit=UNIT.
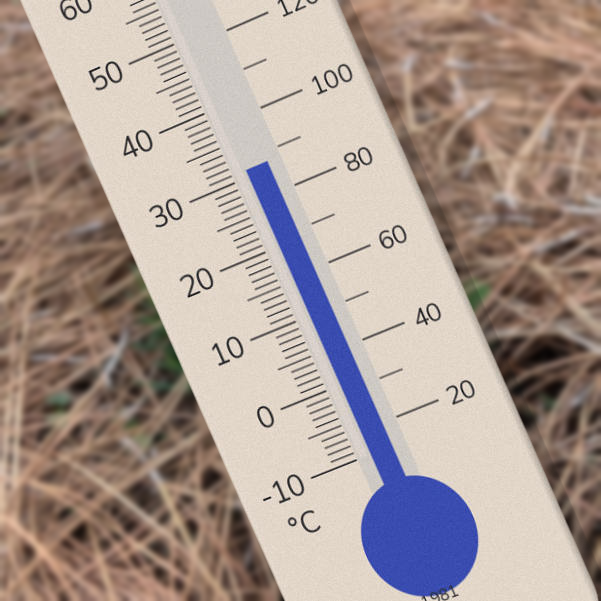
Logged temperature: value=31 unit=°C
